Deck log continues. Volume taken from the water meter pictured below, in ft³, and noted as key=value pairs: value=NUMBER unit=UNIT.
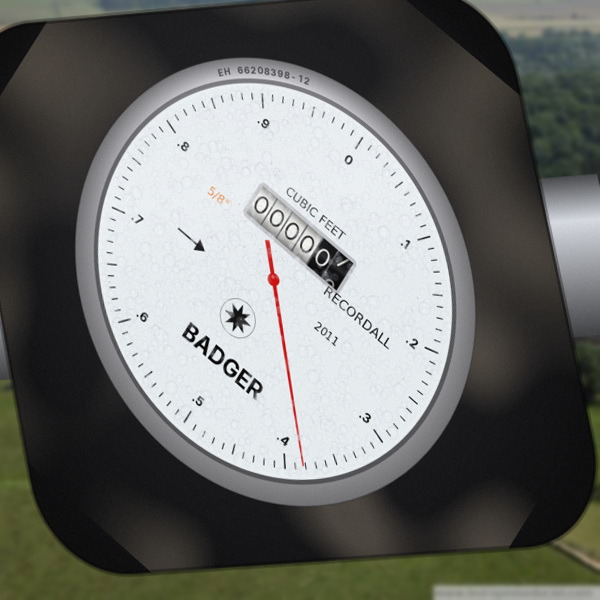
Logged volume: value=7.38 unit=ft³
